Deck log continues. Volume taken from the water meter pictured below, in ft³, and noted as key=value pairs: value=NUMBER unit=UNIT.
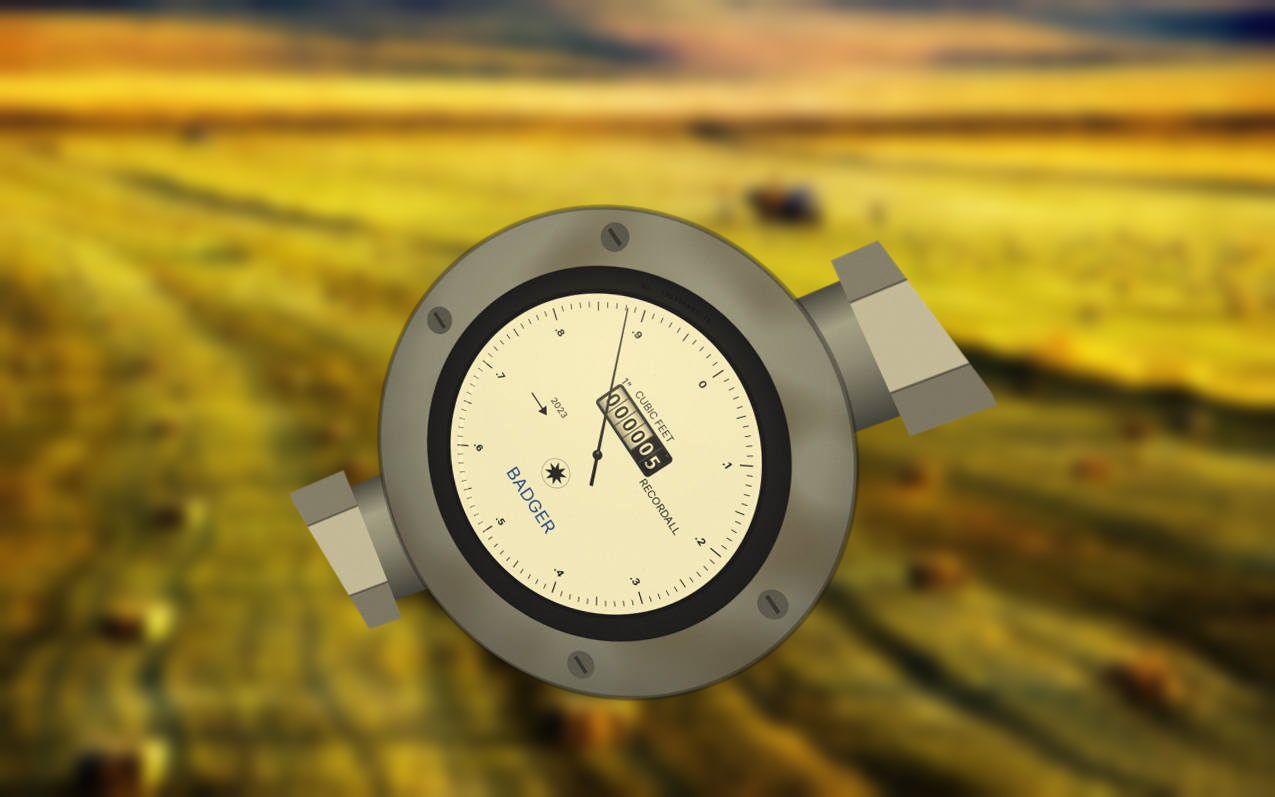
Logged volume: value=4.88 unit=ft³
